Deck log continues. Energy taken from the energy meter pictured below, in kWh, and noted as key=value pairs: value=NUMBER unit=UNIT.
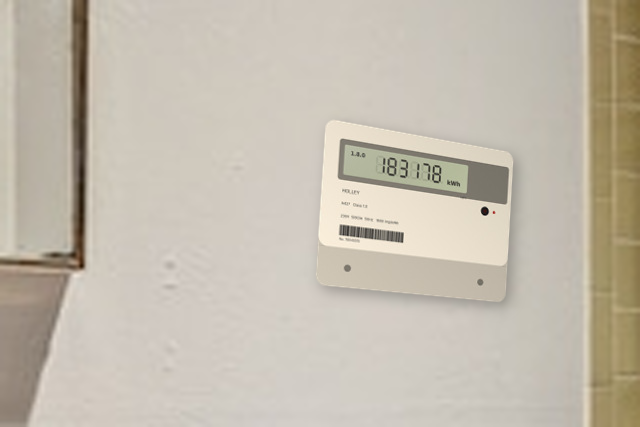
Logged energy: value=183178 unit=kWh
